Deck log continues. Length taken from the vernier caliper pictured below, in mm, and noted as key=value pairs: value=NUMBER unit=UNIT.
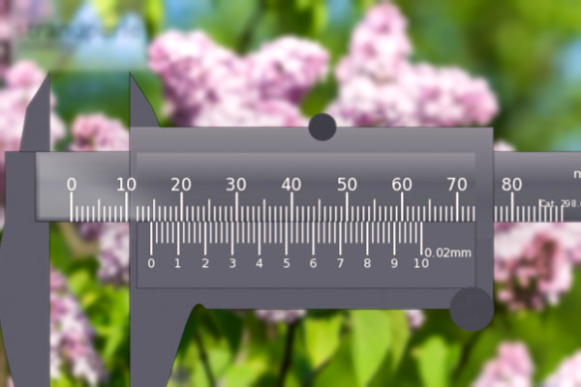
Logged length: value=14.5 unit=mm
